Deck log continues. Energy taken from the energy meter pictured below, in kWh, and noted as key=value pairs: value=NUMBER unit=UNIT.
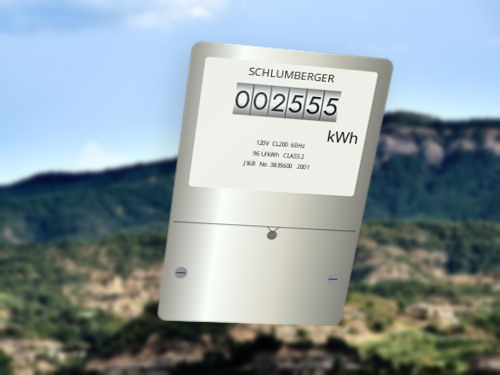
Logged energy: value=2555 unit=kWh
